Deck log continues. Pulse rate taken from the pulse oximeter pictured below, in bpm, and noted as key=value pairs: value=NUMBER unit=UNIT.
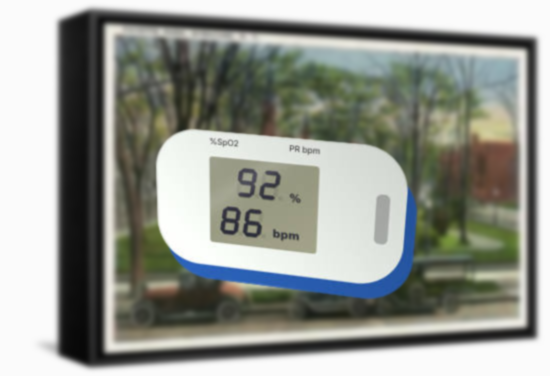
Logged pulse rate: value=86 unit=bpm
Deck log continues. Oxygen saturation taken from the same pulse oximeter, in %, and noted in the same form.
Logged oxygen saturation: value=92 unit=%
